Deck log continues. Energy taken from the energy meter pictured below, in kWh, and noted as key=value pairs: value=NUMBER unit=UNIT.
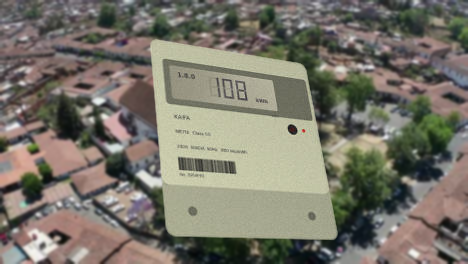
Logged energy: value=108 unit=kWh
